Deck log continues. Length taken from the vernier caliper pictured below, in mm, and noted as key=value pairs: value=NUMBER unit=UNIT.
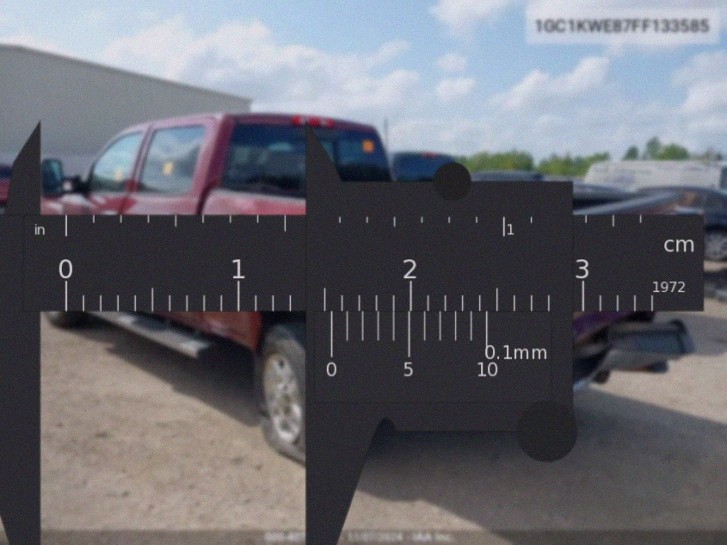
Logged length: value=15.4 unit=mm
